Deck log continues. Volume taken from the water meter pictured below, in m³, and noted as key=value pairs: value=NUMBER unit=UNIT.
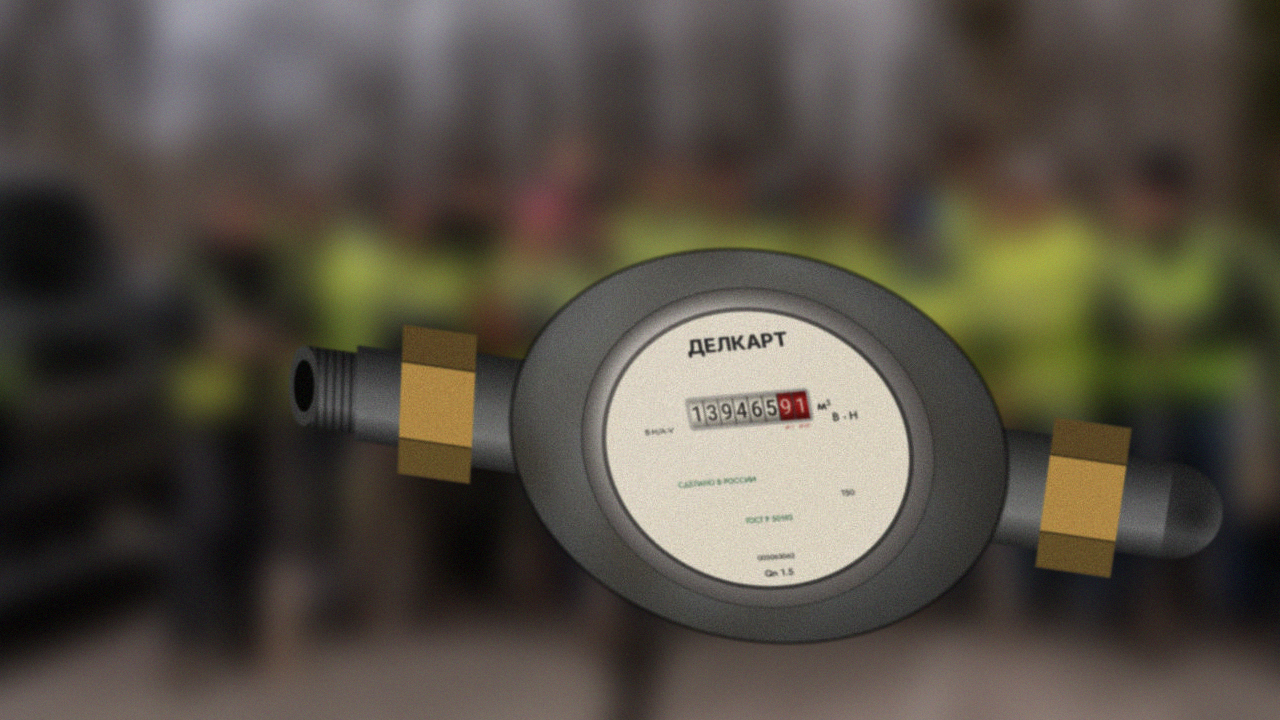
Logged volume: value=139465.91 unit=m³
